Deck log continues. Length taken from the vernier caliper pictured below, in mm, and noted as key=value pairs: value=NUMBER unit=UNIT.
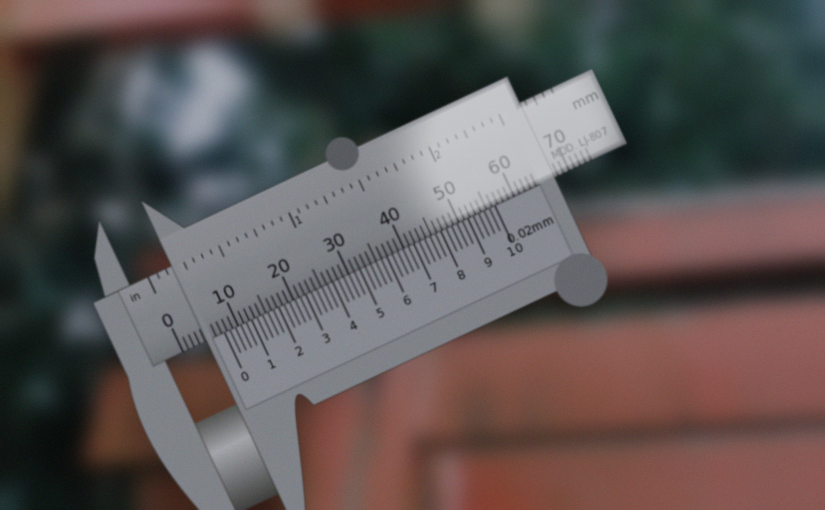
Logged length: value=7.5 unit=mm
